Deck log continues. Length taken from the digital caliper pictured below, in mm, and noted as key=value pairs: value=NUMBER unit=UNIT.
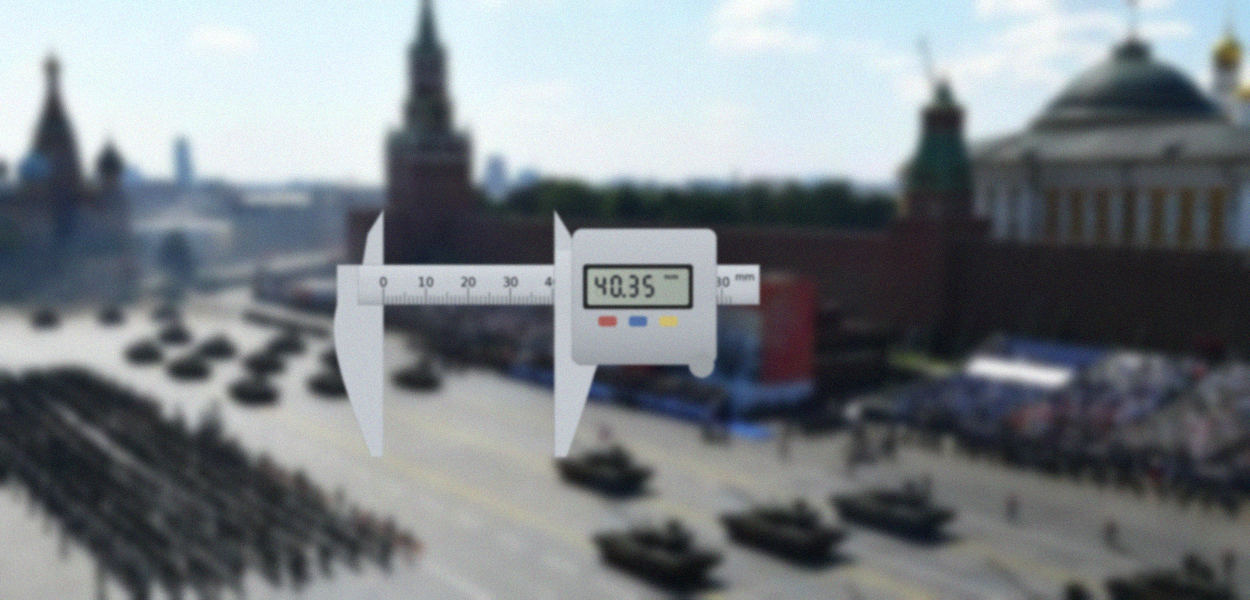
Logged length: value=40.35 unit=mm
